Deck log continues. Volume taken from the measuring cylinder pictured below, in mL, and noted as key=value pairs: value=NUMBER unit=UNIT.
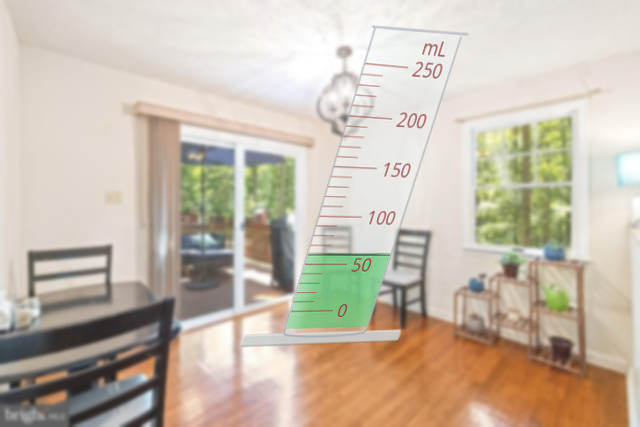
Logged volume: value=60 unit=mL
